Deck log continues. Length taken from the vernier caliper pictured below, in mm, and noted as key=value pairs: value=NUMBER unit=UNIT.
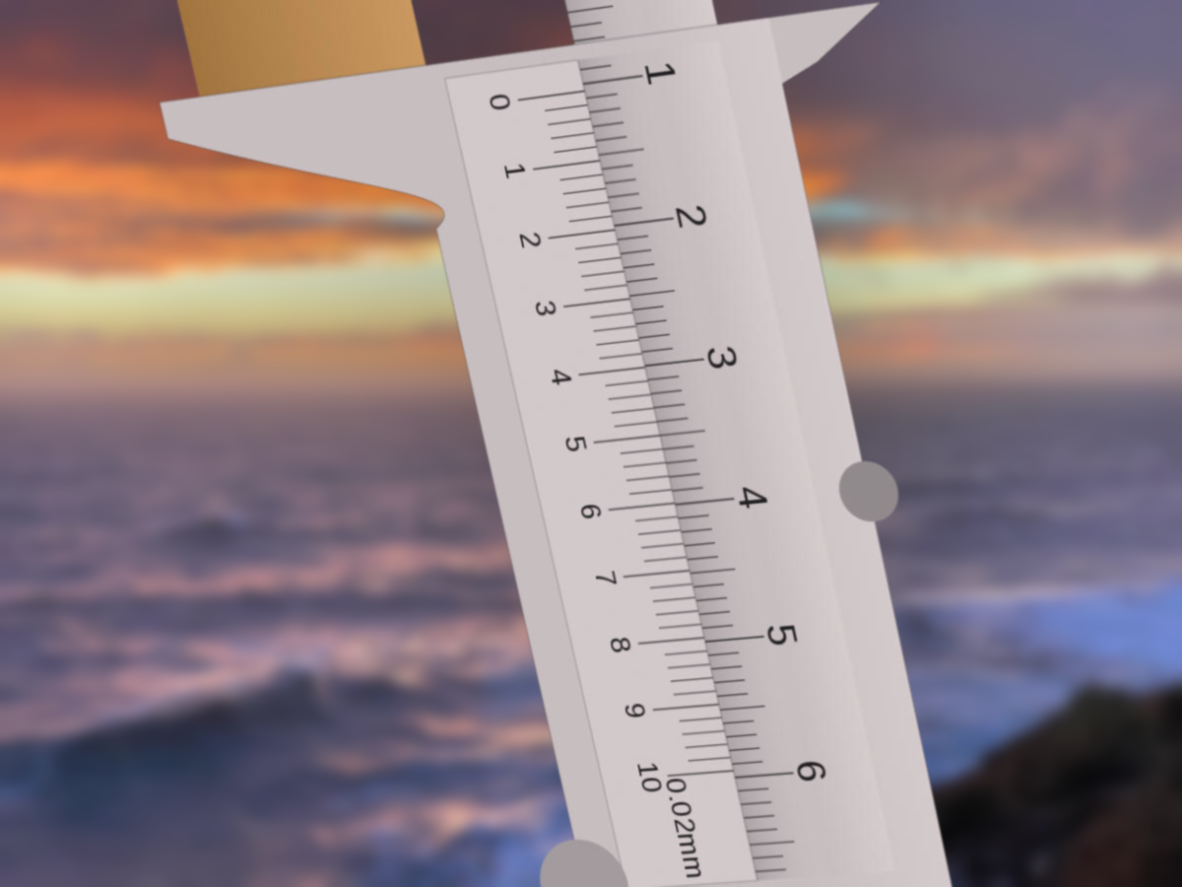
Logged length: value=10.5 unit=mm
